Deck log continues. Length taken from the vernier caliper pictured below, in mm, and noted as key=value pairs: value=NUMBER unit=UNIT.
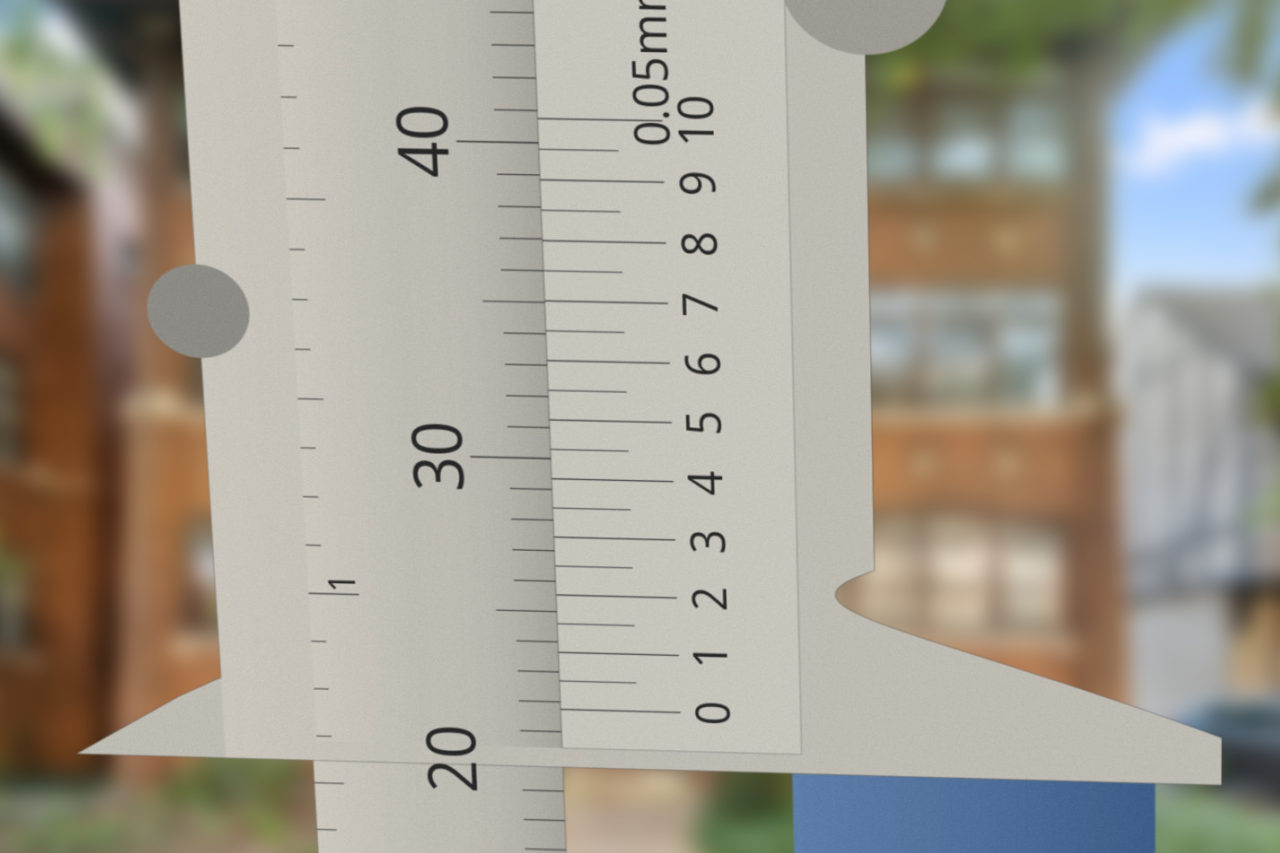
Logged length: value=21.75 unit=mm
